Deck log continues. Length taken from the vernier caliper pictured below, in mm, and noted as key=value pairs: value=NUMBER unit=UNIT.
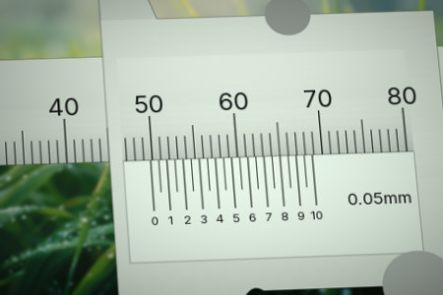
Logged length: value=49.8 unit=mm
